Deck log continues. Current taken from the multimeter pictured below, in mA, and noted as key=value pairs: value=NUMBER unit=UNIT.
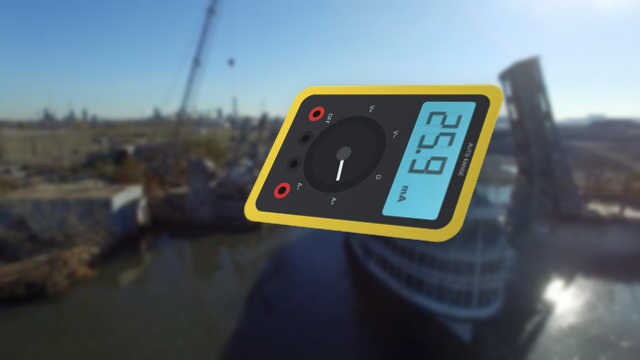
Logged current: value=25.9 unit=mA
